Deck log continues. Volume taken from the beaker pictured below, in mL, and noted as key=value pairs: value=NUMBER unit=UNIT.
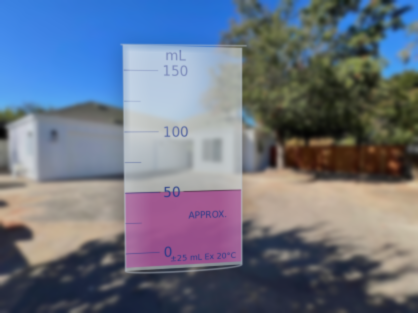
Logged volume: value=50 unit=mL
